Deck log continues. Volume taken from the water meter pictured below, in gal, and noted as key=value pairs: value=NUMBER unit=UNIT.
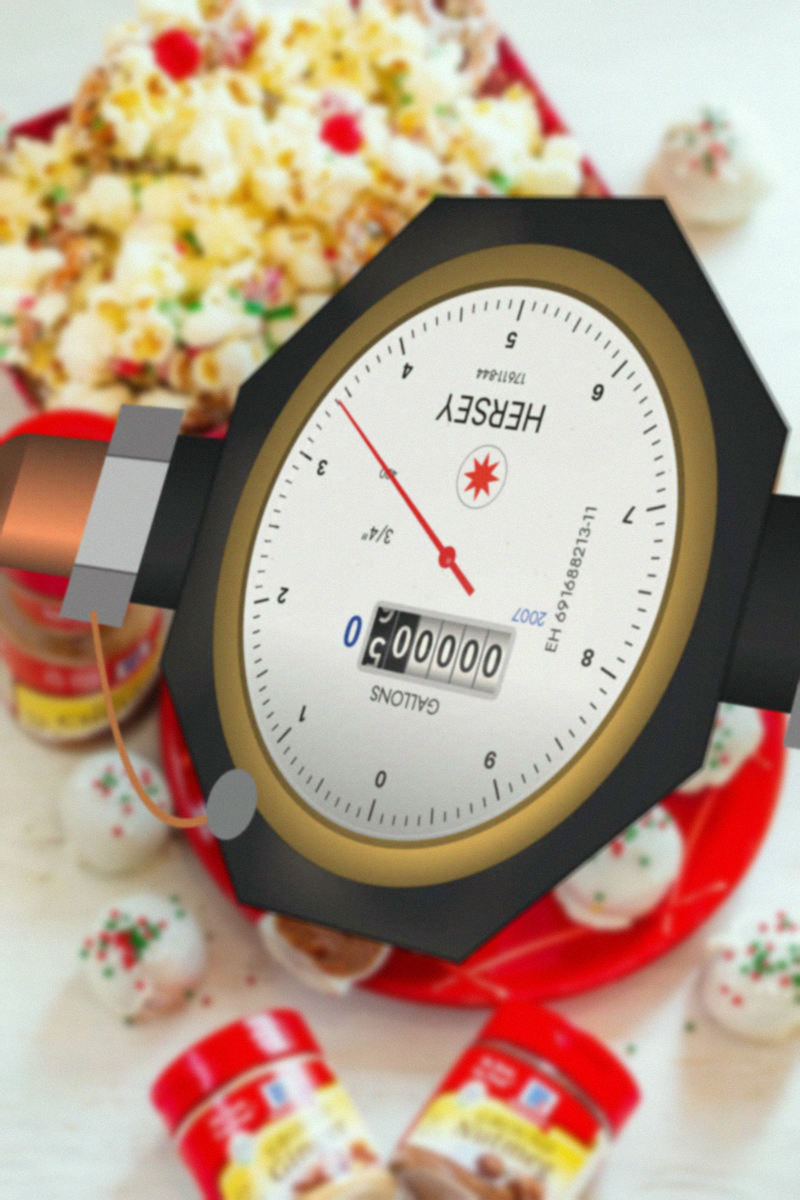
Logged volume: value=53.4 unit=gal
